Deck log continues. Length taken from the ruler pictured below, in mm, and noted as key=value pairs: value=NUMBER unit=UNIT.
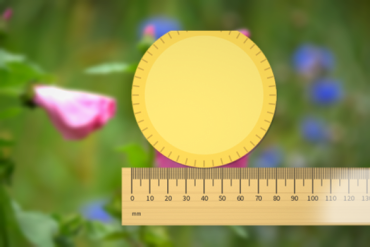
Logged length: value=80 unit=mm
